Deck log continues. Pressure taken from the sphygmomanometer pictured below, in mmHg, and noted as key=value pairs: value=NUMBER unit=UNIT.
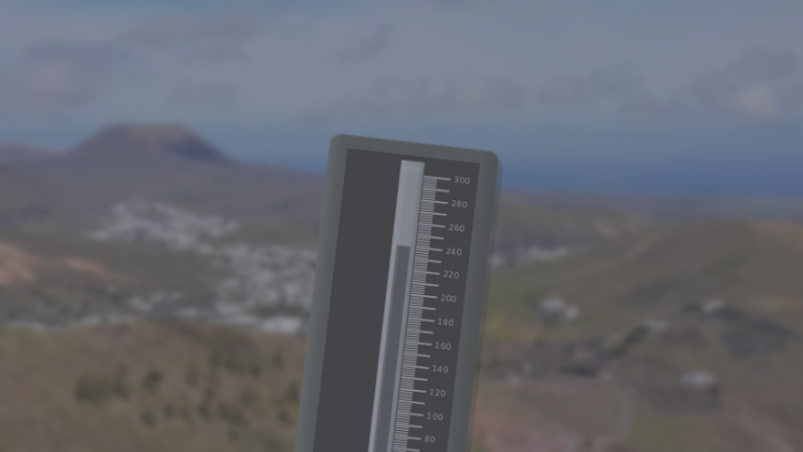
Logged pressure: value=240 unit=mmHg
